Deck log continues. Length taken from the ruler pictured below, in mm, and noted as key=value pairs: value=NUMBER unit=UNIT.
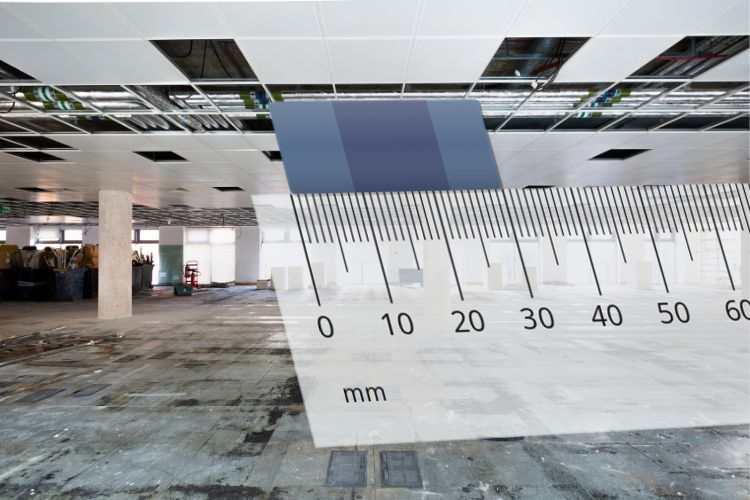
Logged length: value=30 unit=mm
